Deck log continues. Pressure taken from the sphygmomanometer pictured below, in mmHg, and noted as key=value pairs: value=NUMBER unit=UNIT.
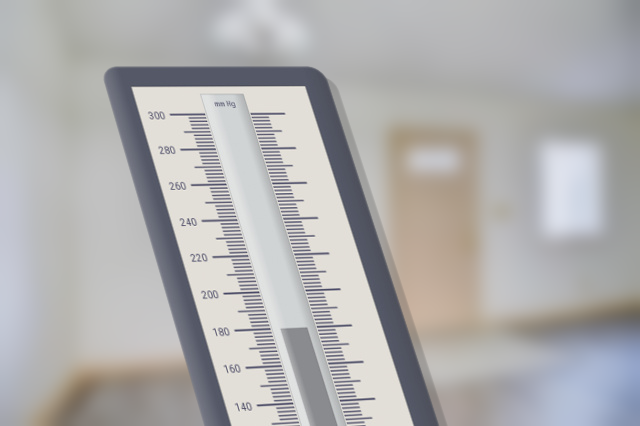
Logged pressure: value=180 unit=mmHg
